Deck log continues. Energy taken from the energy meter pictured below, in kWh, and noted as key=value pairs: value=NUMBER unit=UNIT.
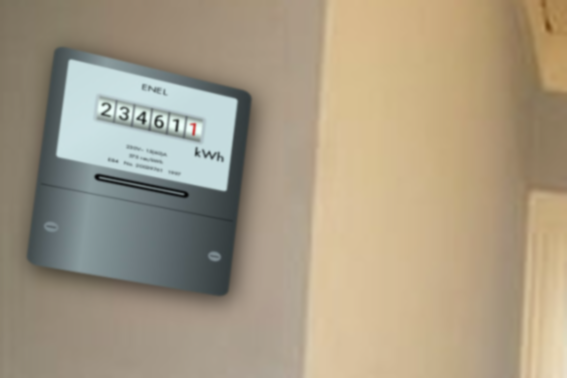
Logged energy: value=23461.1 unit=kWh
